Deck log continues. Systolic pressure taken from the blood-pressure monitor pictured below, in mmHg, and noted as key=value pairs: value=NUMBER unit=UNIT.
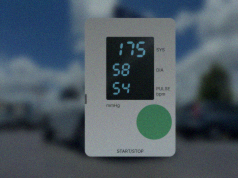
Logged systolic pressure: value=175 unit=mmHg
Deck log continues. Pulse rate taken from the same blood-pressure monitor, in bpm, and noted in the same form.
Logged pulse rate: value=54 unit=bpm
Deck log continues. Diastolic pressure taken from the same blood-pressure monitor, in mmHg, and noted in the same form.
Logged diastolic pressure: value=58 unit=mmHg
